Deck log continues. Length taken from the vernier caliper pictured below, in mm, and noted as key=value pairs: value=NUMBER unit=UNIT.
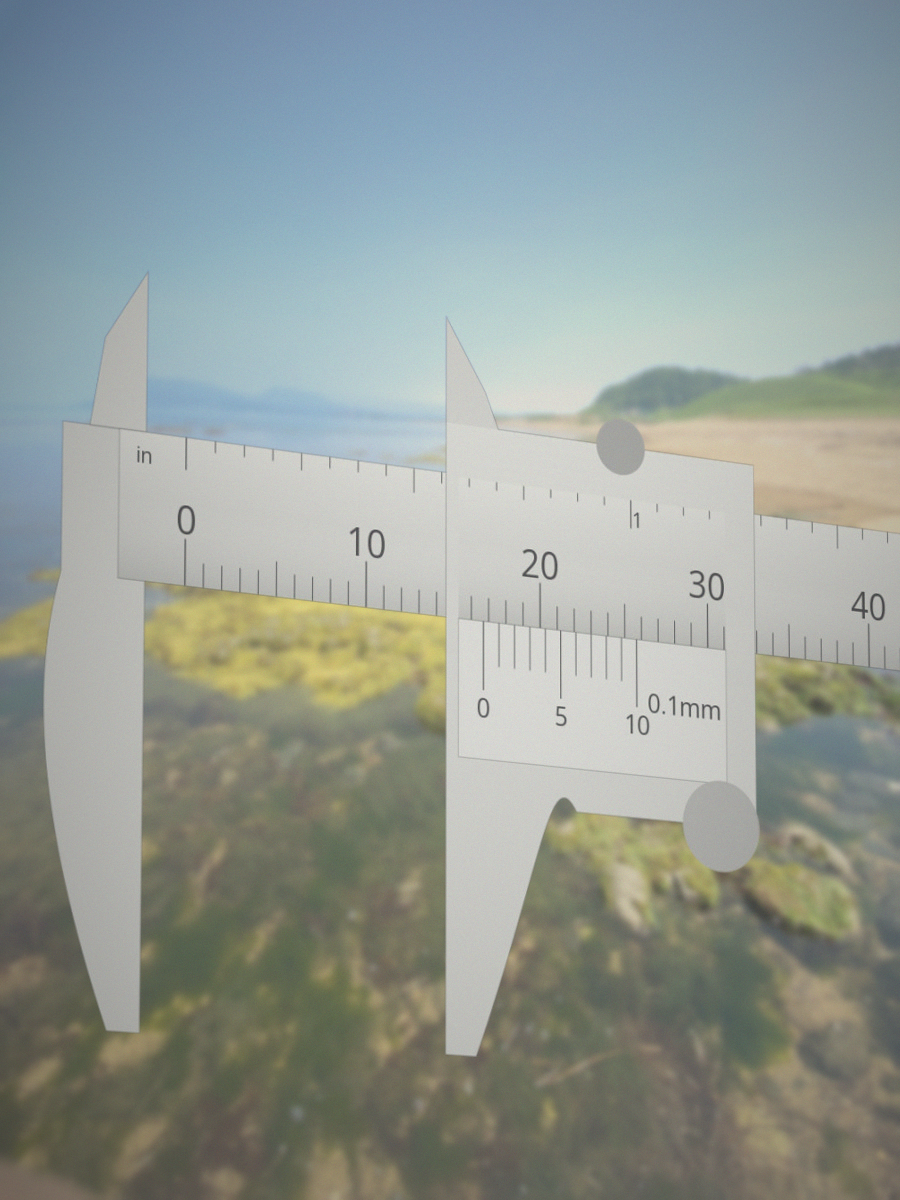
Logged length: value=16.7 unit=mm
